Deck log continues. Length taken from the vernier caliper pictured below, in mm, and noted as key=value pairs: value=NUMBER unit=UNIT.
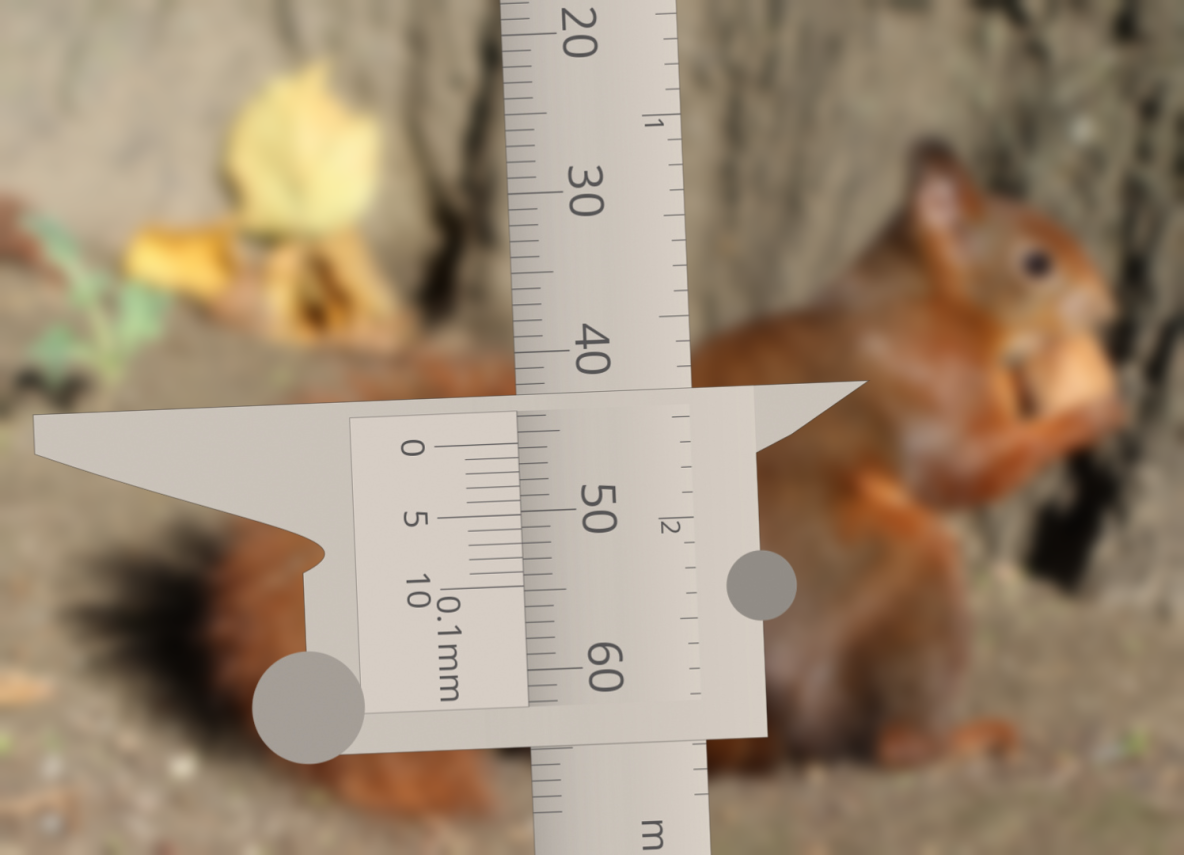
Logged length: value=45.7 unit=mm
